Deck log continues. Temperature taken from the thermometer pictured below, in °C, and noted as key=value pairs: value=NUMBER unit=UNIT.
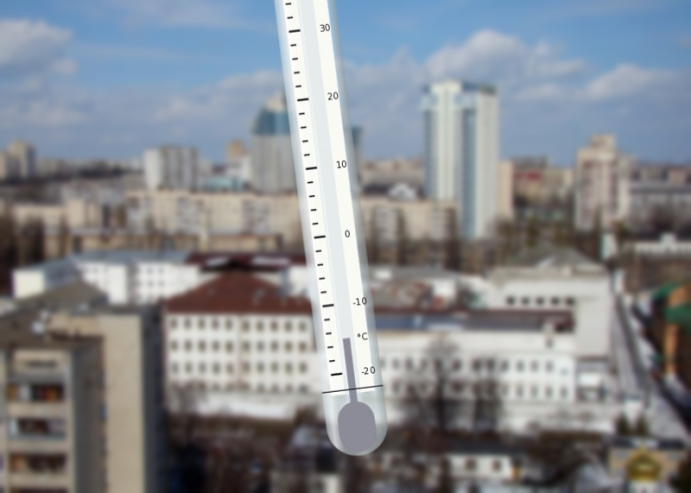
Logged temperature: value=-15 unit=°C
